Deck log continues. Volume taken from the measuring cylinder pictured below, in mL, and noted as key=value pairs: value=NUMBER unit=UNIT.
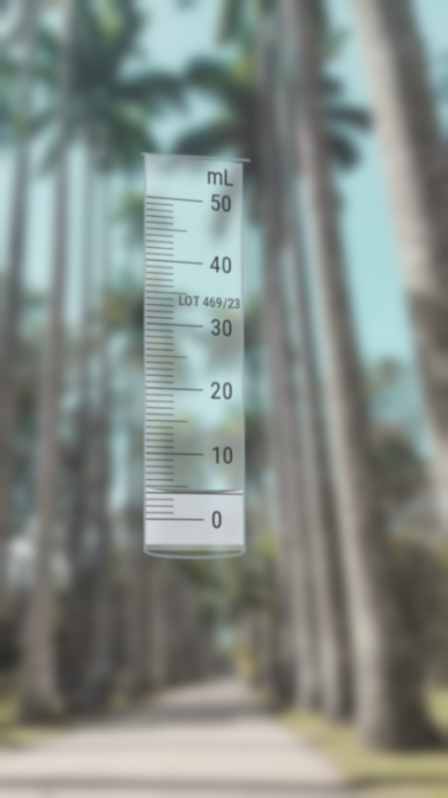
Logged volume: value=4 unit=mL
